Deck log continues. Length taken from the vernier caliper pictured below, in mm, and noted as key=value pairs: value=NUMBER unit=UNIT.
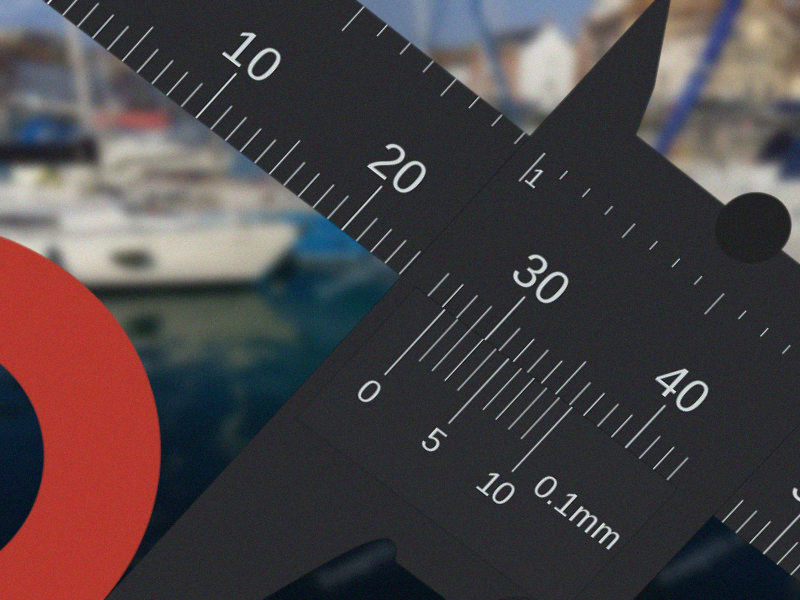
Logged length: value=27.2 unit=mm
